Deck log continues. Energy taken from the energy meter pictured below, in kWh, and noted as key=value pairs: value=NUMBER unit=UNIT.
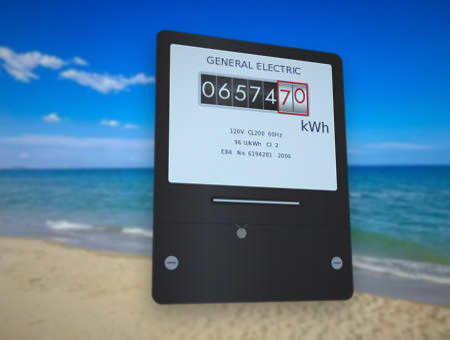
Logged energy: value=6574.70 unit=kWh
